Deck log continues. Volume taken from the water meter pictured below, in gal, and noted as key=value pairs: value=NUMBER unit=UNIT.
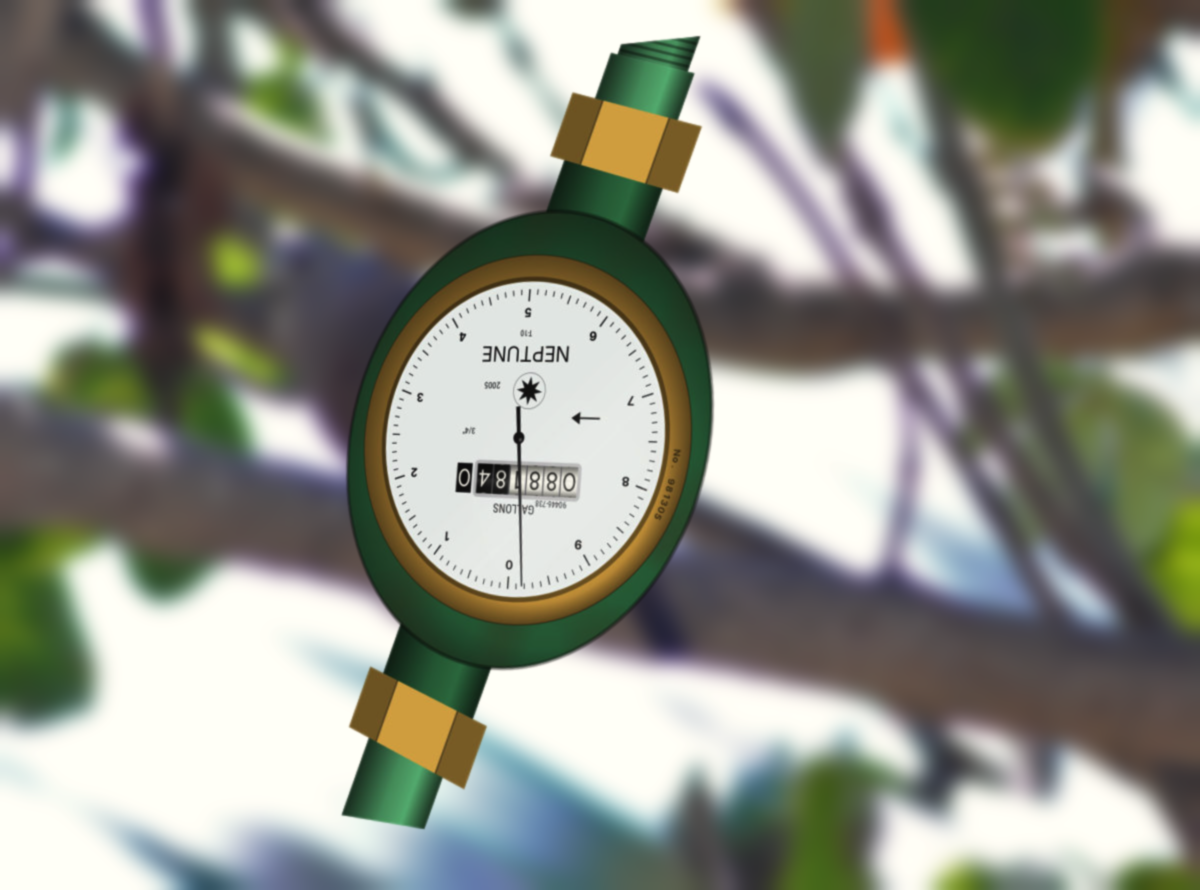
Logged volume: value=881839.8 unit=gal
